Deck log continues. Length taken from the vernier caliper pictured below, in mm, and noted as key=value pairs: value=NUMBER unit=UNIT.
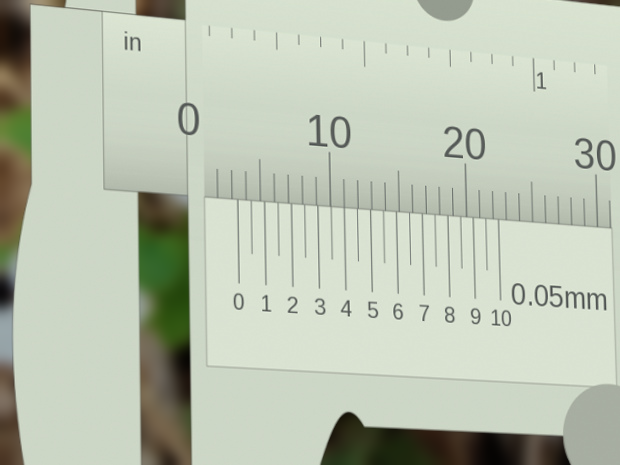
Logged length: value=3.4 unit=mm
